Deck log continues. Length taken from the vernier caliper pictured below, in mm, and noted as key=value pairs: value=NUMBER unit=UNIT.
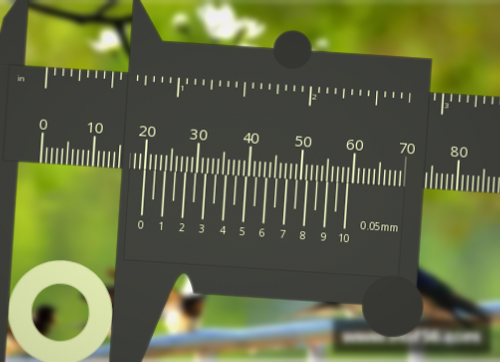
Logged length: value=20.0 unit=mm
